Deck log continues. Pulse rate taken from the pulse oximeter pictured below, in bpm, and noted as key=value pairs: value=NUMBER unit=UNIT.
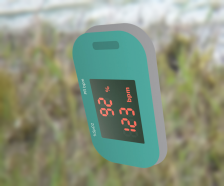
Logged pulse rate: value=123 unit=bpm
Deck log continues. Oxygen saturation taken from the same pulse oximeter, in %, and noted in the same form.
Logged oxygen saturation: value=92 unit=%
